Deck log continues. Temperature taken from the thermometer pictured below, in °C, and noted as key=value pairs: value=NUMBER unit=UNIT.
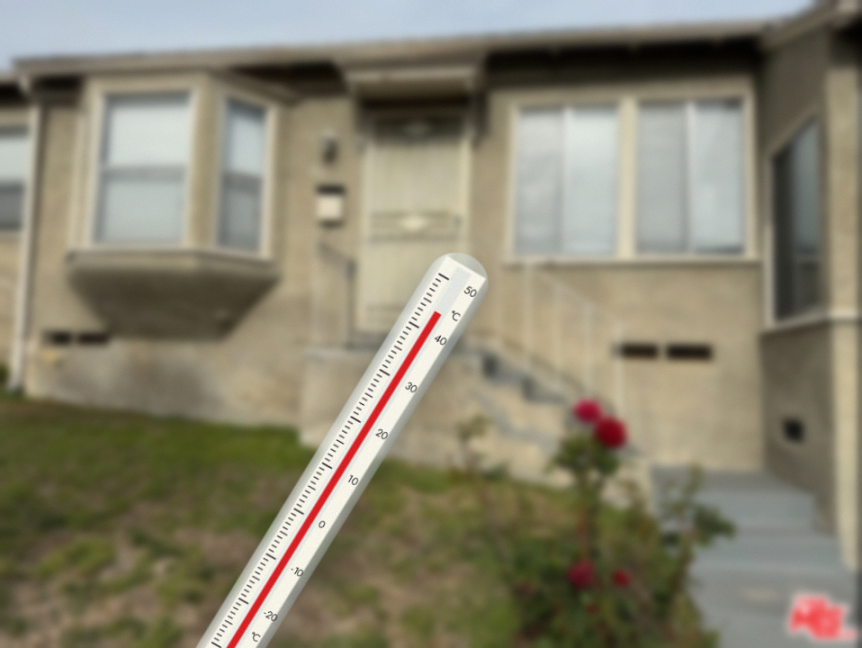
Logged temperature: value=44 unit=°C
